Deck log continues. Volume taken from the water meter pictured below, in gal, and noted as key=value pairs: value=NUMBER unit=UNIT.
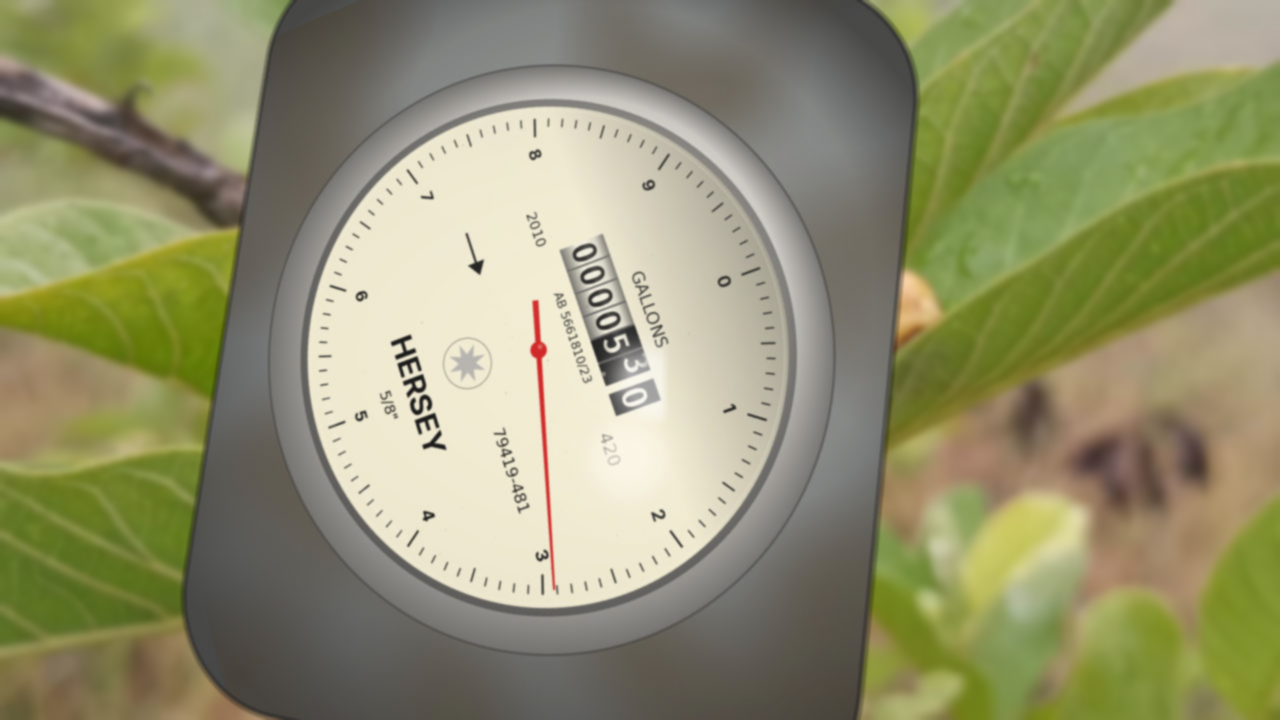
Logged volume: value=532.9 unit=gal
